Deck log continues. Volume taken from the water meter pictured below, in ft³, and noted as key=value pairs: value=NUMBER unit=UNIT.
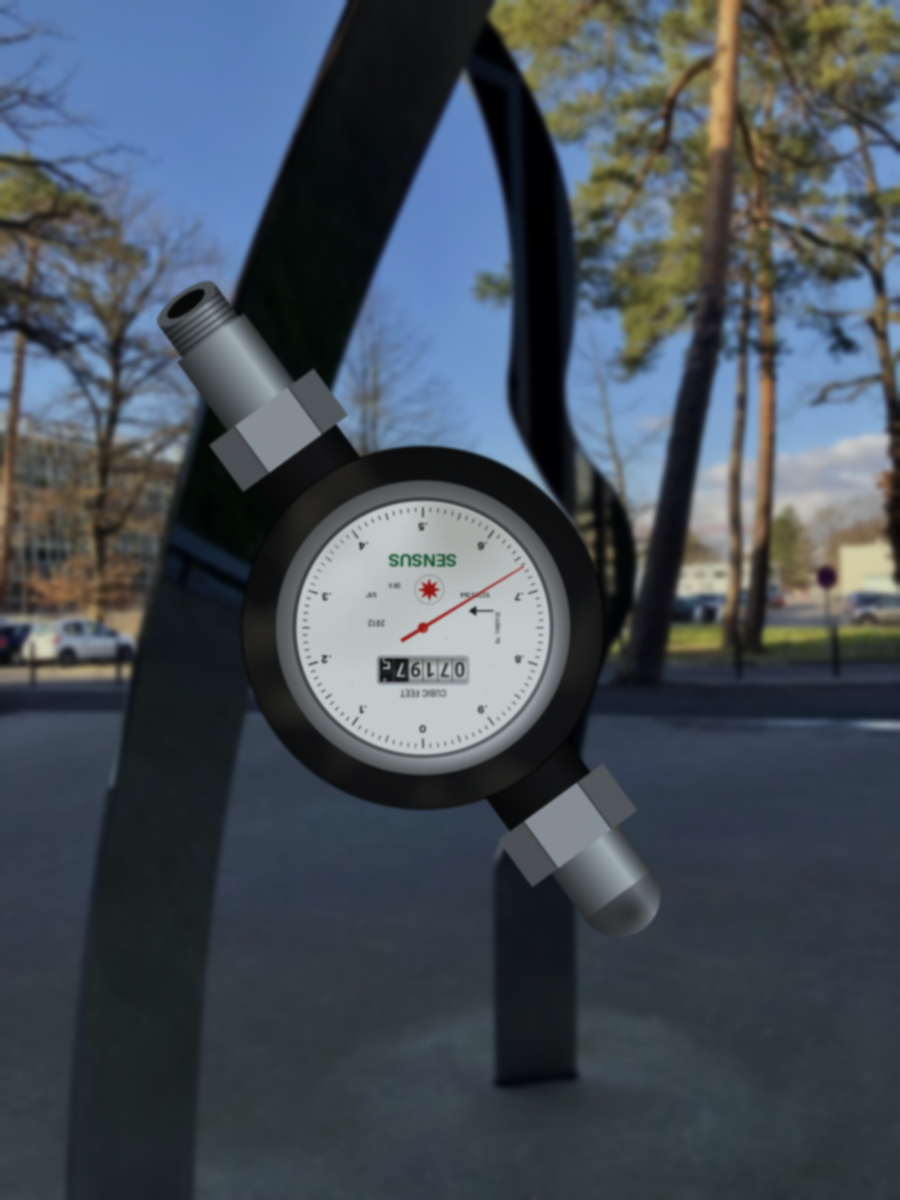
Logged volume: value=71974.66 unit=ft³
